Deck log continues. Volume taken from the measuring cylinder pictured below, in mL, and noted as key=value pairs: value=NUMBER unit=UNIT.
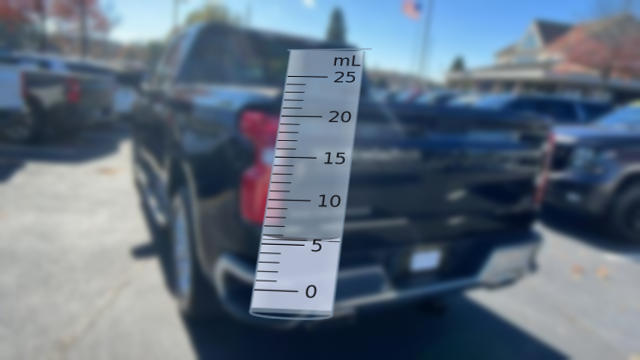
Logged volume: value=5.5 unit=mL
